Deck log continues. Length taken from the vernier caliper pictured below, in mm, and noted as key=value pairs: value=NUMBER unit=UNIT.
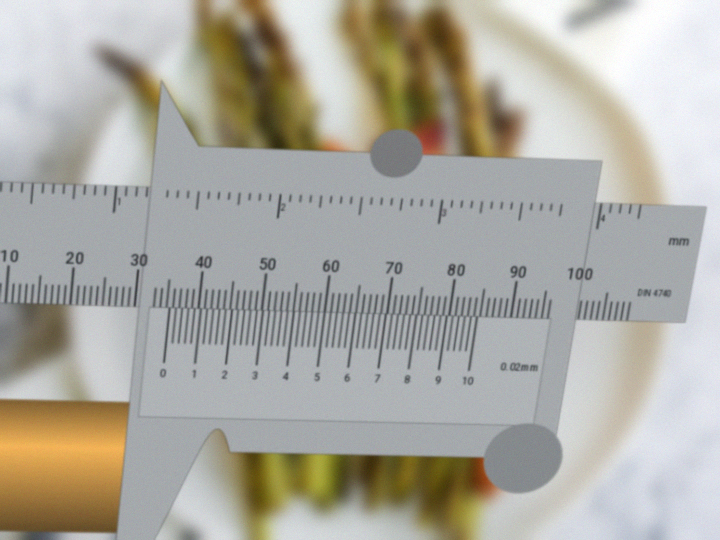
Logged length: value=35.5 unit=mm
